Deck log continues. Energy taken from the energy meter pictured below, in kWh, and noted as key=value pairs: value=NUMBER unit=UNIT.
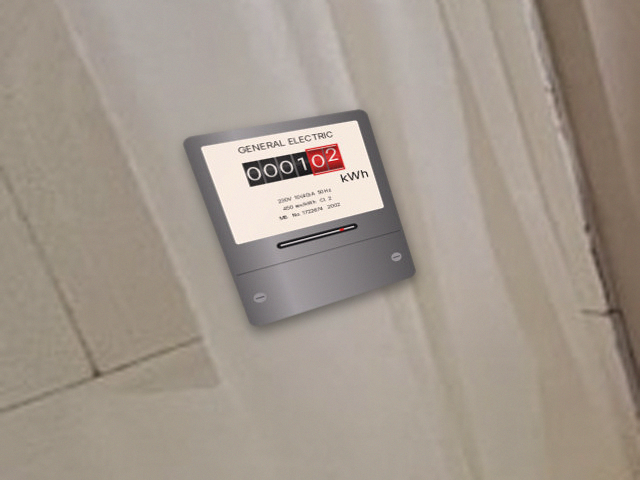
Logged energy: value=1.02 unit=kWh
